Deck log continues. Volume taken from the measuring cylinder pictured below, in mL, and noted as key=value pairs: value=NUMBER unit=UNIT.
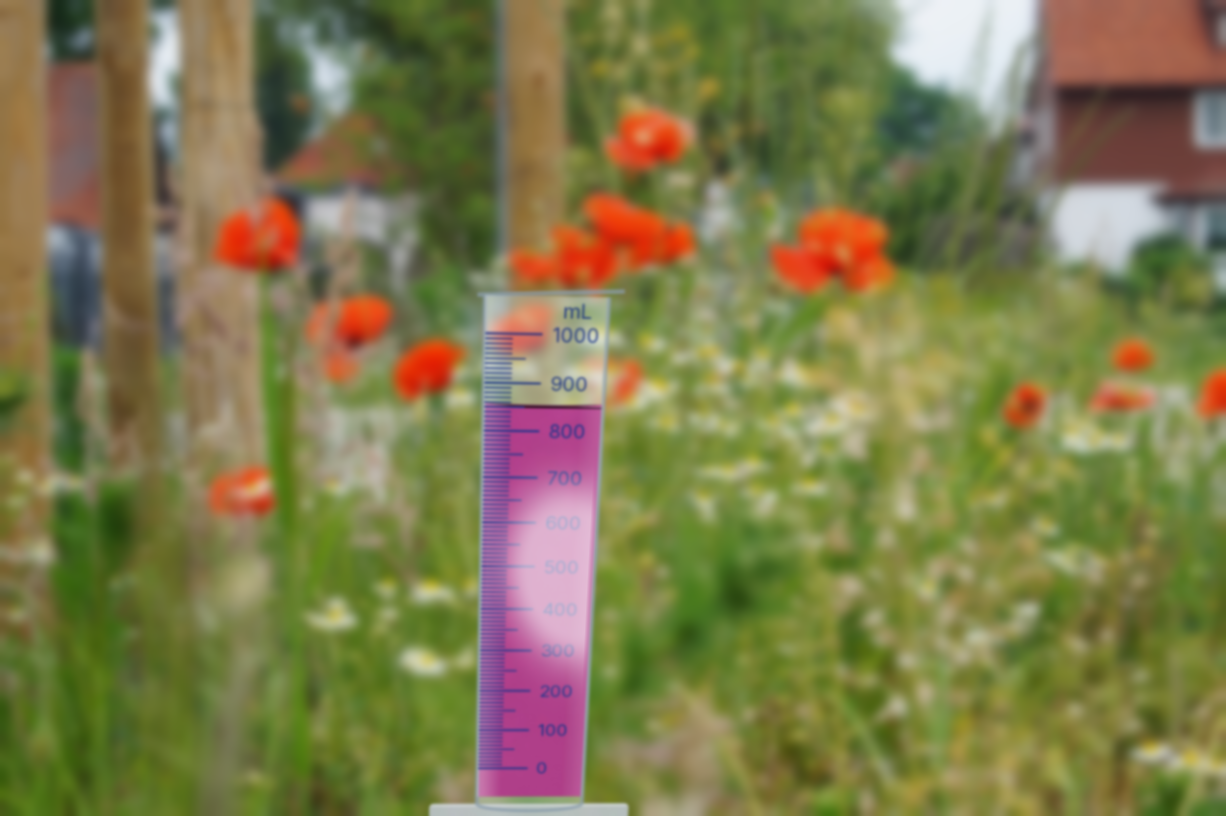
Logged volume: value=850 unit=mL
